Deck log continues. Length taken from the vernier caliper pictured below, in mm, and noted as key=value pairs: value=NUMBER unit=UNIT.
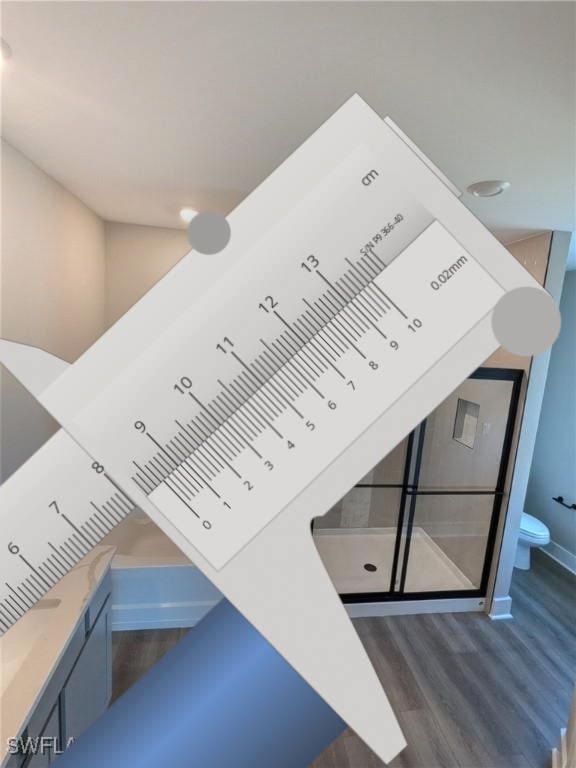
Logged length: value=86.5 unit=mm
